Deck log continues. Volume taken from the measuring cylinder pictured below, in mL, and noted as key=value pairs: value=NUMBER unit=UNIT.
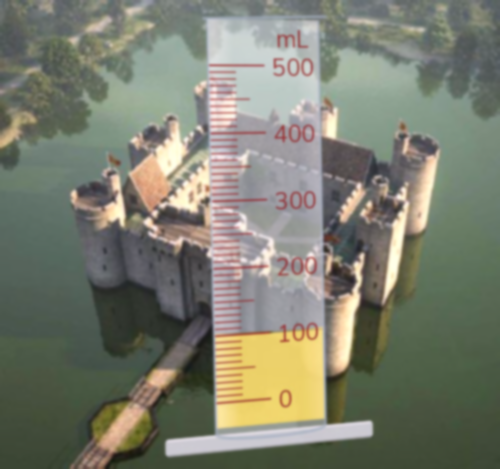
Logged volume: value=100 unit=mL
